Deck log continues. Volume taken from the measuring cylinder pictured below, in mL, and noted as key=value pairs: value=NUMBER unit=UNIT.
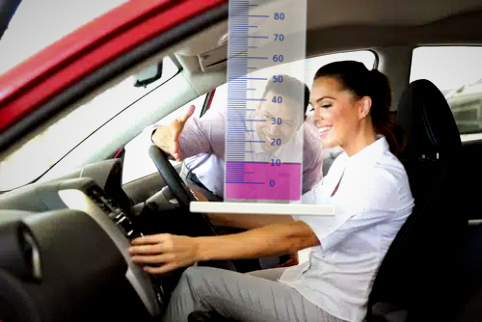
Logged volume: value=10 unit=mL
